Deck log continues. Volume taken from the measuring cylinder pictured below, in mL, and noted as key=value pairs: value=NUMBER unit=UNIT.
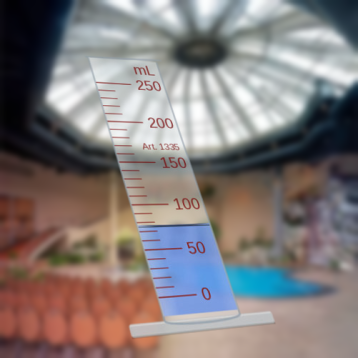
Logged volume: value=75 unit=mL
